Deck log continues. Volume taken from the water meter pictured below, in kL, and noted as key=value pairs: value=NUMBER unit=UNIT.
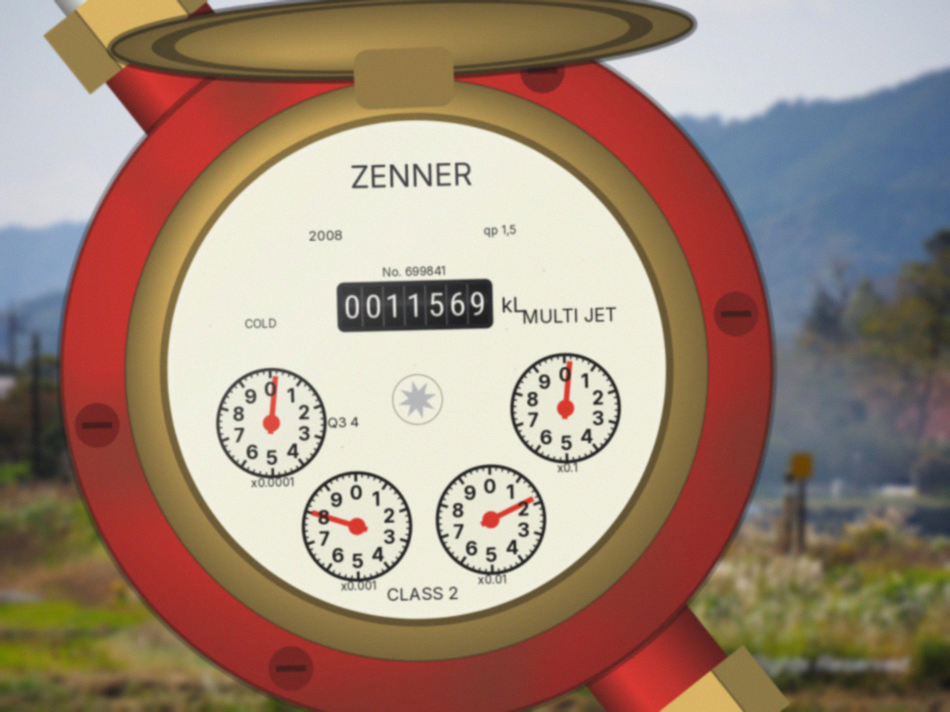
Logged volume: value=11569.0180 unit=kL
